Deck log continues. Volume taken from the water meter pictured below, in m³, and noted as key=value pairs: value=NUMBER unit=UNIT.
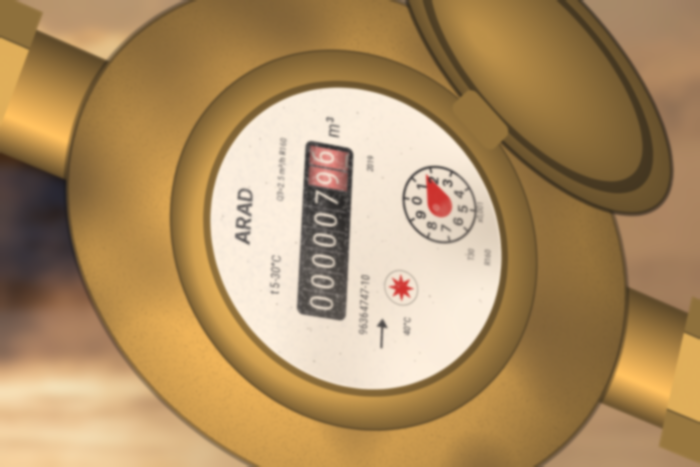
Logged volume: value=7.961 unit=m³
